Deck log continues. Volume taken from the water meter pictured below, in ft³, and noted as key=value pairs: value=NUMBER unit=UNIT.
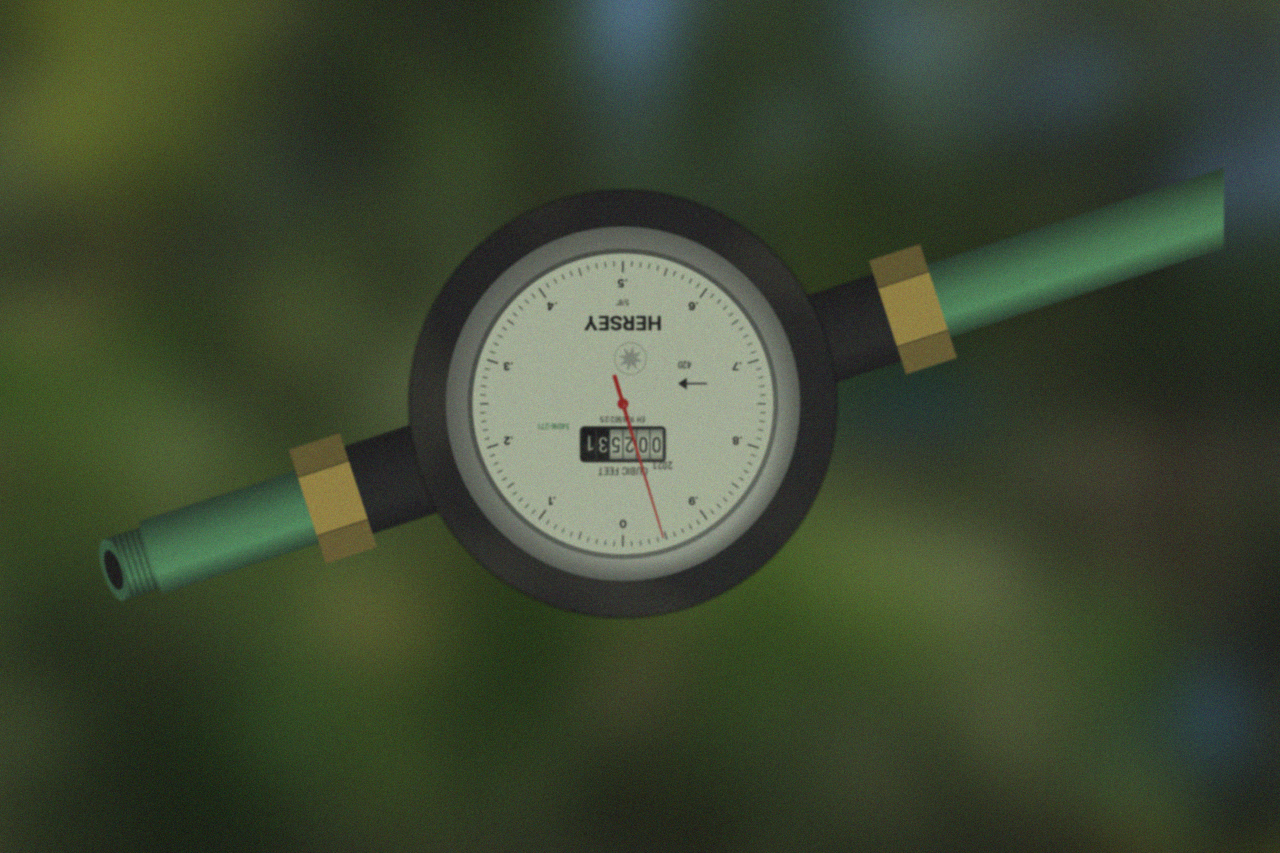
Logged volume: value=2530.95 unit=ft³
